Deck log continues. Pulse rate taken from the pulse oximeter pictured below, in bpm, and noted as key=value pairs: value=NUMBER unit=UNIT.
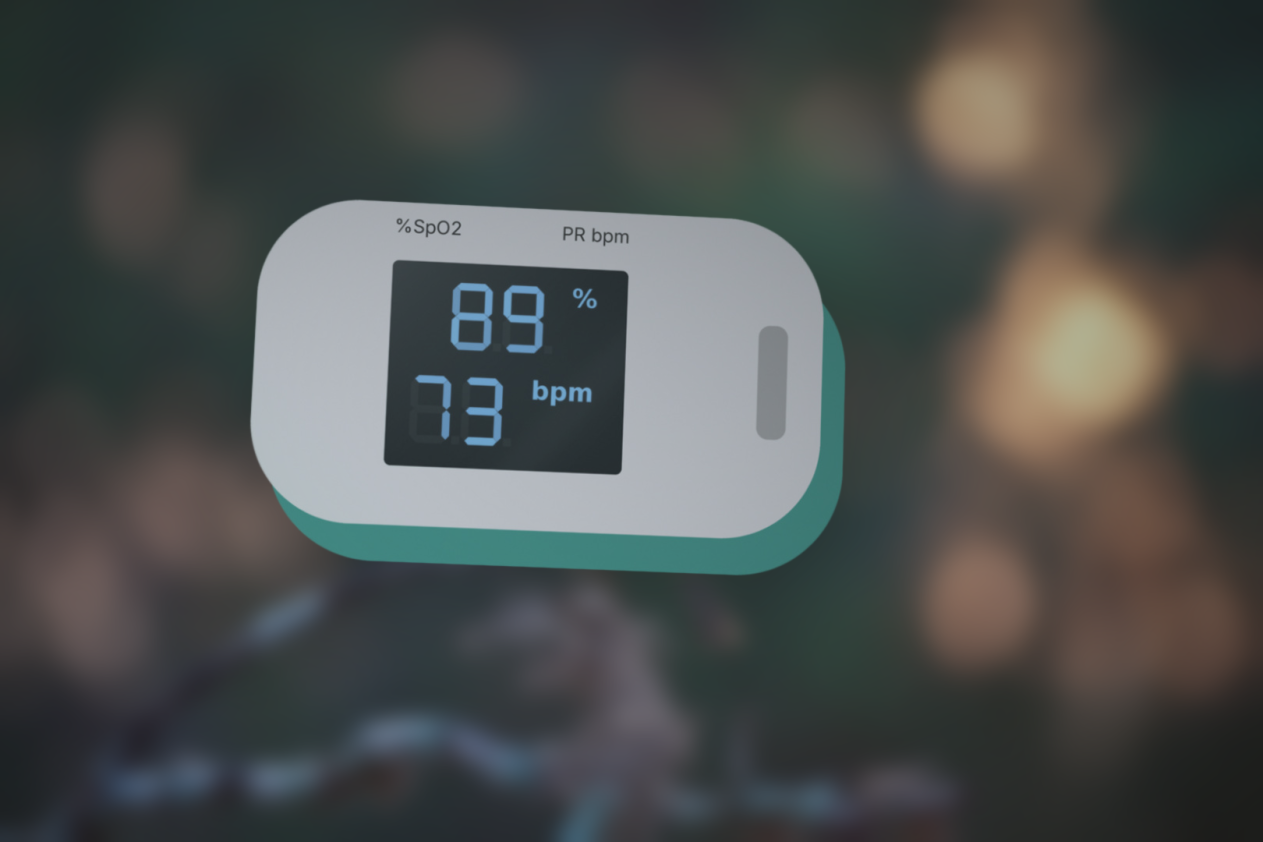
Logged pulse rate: value=73 unit=bpm
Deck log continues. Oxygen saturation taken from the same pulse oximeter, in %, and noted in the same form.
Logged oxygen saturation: value=89 unit=%
